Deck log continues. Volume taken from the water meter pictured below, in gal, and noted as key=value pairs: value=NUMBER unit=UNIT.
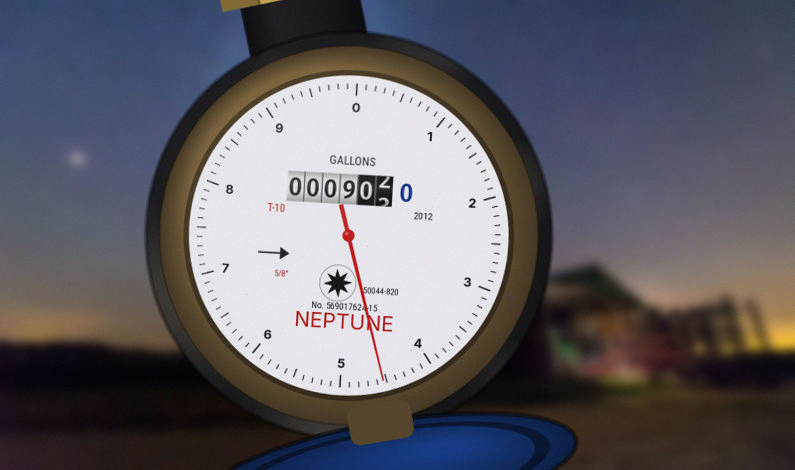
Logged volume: value=9024.5 unit=gal
